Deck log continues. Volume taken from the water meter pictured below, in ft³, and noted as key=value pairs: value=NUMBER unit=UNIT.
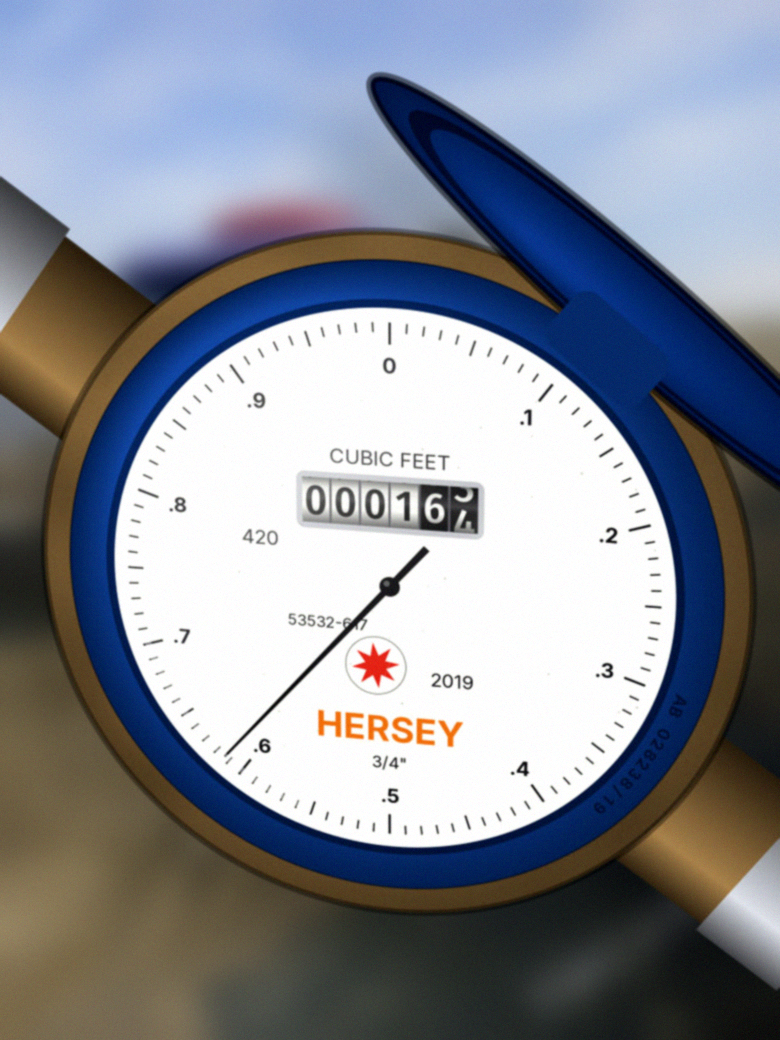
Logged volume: value=163.61 unit=ft³
